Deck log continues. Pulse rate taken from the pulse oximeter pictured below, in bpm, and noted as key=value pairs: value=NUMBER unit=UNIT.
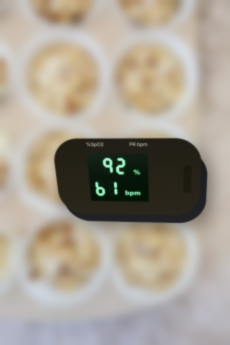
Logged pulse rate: value=61 unit=bpm
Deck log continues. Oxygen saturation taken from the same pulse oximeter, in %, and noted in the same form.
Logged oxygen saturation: value=92 unit=%
